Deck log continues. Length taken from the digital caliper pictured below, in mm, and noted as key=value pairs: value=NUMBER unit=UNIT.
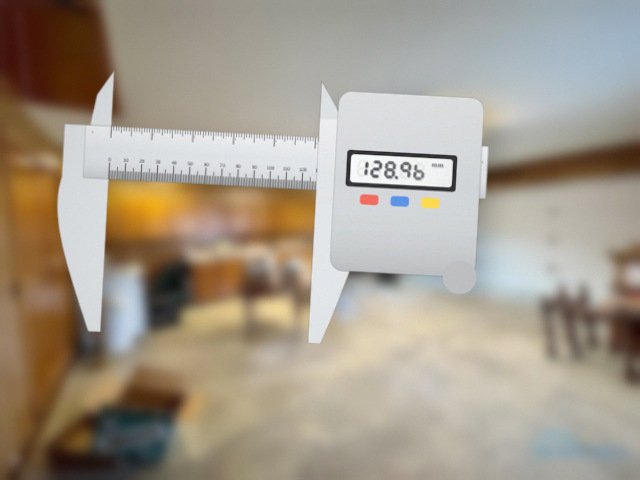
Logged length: value=128.96 unit=mm
